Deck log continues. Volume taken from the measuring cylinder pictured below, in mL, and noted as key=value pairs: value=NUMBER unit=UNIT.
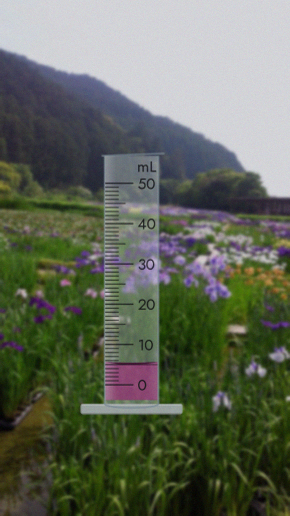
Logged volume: value=5 unit=mL
